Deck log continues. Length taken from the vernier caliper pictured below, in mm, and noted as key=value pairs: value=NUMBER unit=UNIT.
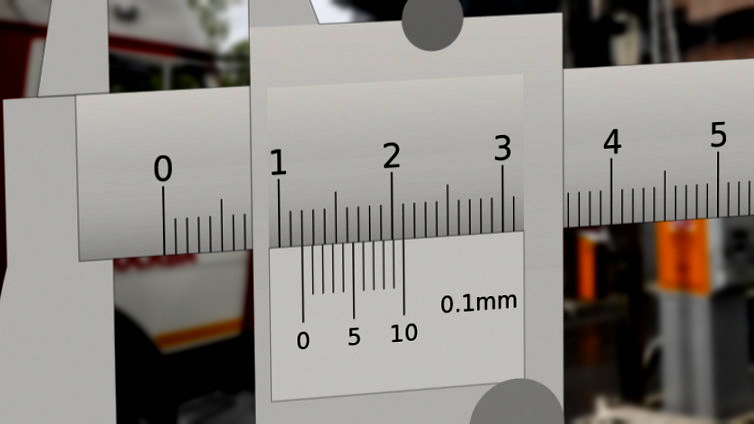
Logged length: value=12.0 unit=mm
